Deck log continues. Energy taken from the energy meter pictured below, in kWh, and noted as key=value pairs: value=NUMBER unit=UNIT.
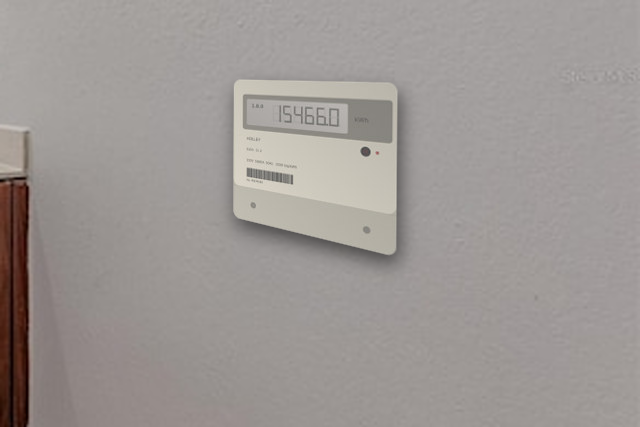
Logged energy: value=15466.0 unit=kWh
